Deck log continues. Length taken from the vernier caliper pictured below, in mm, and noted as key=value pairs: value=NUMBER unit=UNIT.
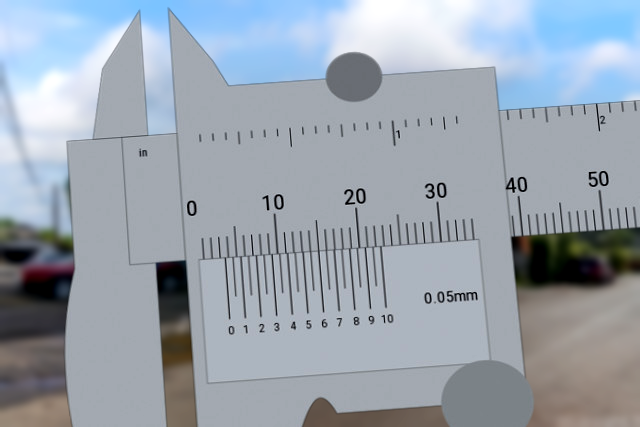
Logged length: value=3.6 unit=mm
